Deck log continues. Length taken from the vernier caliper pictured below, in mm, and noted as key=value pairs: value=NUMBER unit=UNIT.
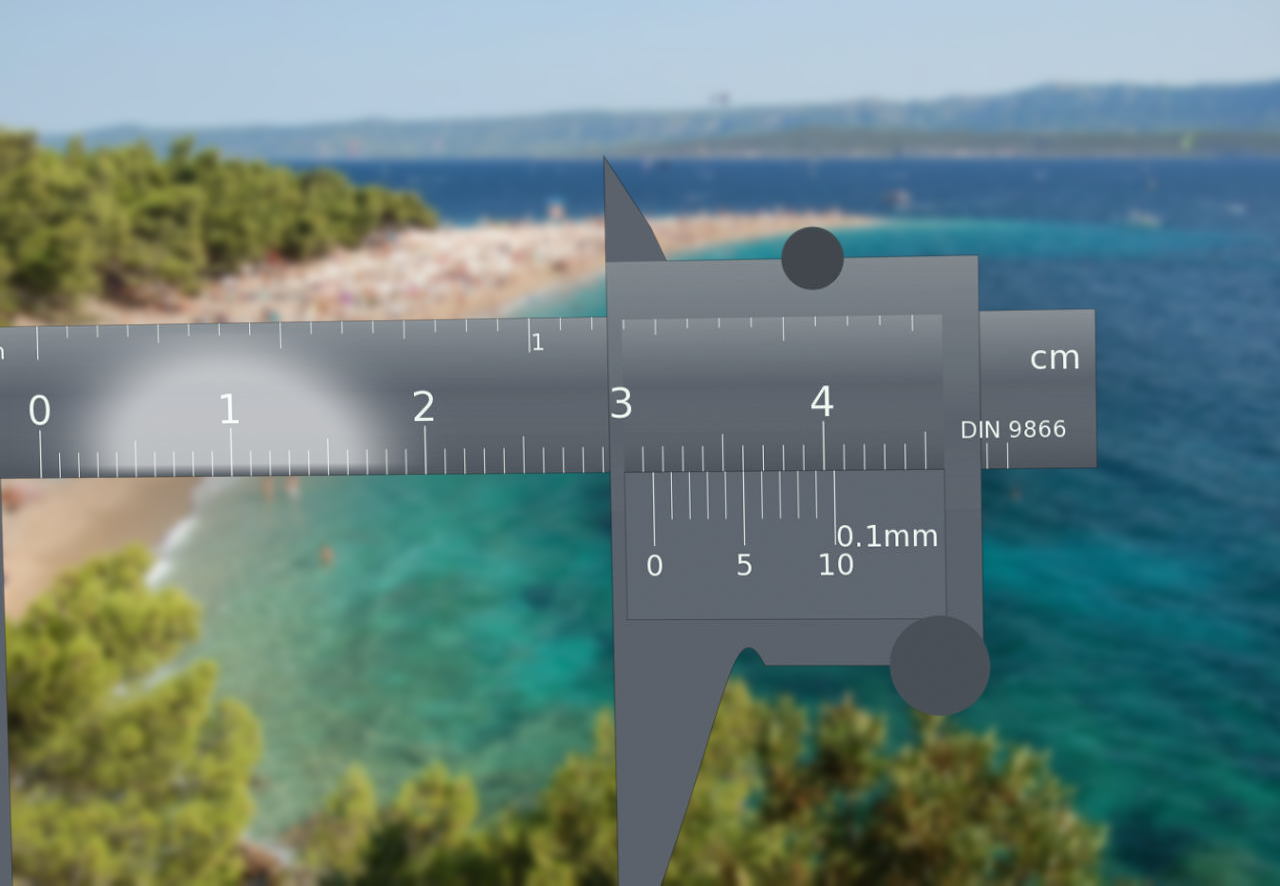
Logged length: value=31.5 unit=mm
